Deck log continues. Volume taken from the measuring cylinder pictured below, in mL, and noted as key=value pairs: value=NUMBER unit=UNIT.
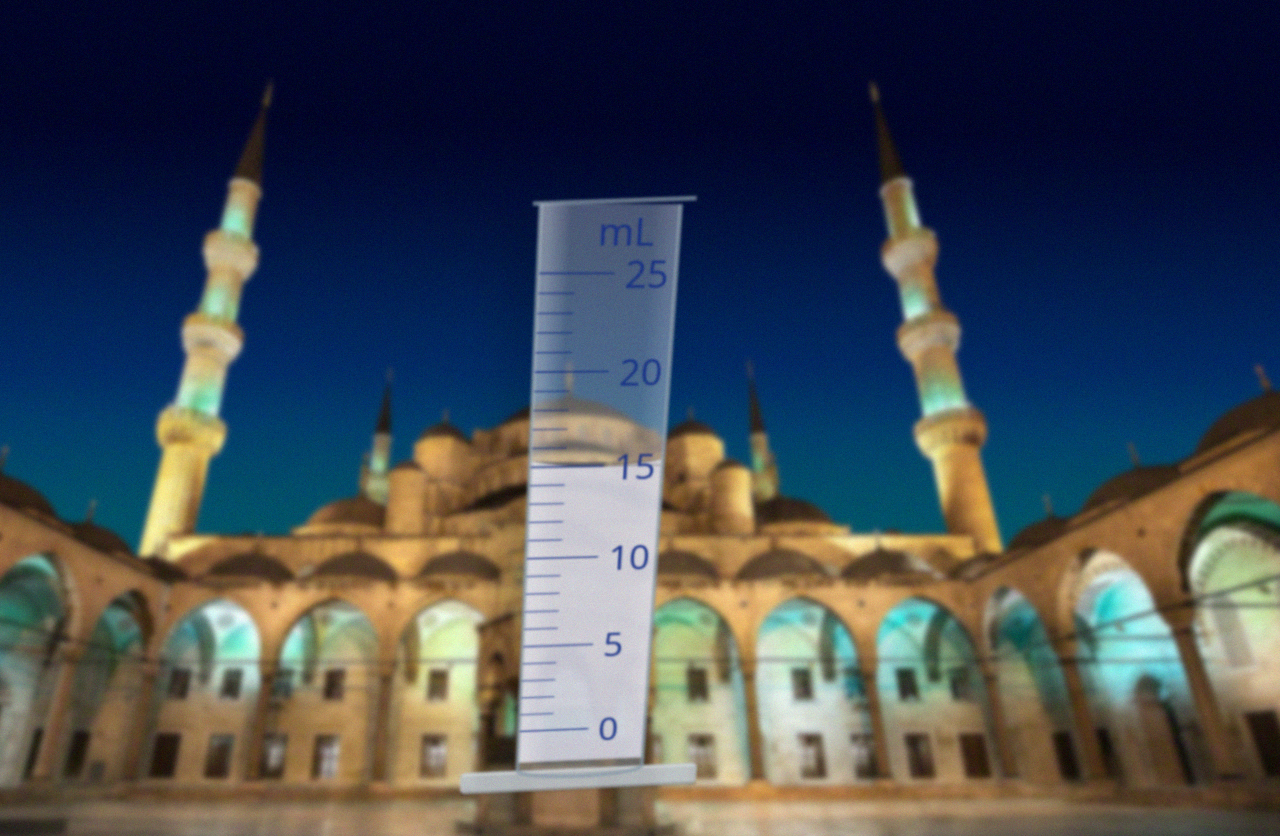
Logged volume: value=15 unit=mL
